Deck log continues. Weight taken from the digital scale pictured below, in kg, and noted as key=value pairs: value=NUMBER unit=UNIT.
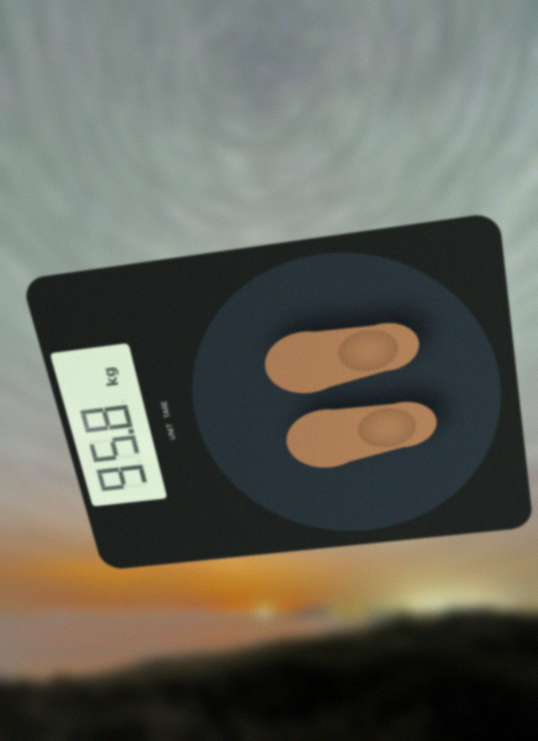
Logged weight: value=95.8 unit=kg
